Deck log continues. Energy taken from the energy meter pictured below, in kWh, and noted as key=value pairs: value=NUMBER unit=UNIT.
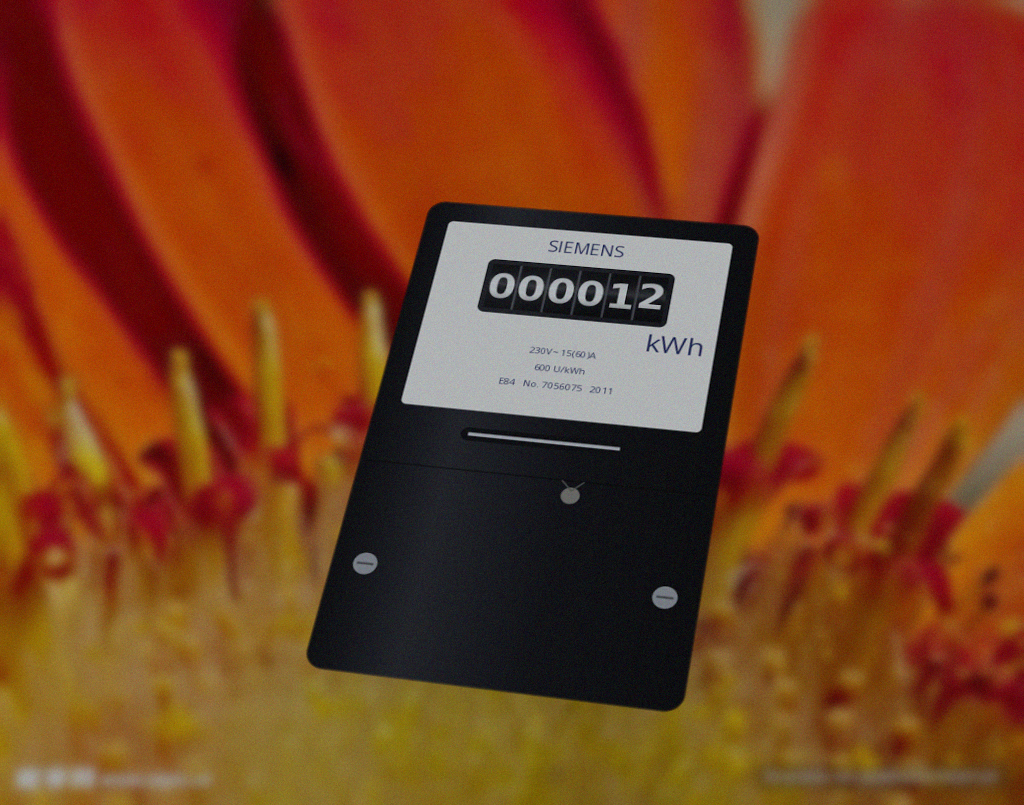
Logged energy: value=12 unit=kWh
